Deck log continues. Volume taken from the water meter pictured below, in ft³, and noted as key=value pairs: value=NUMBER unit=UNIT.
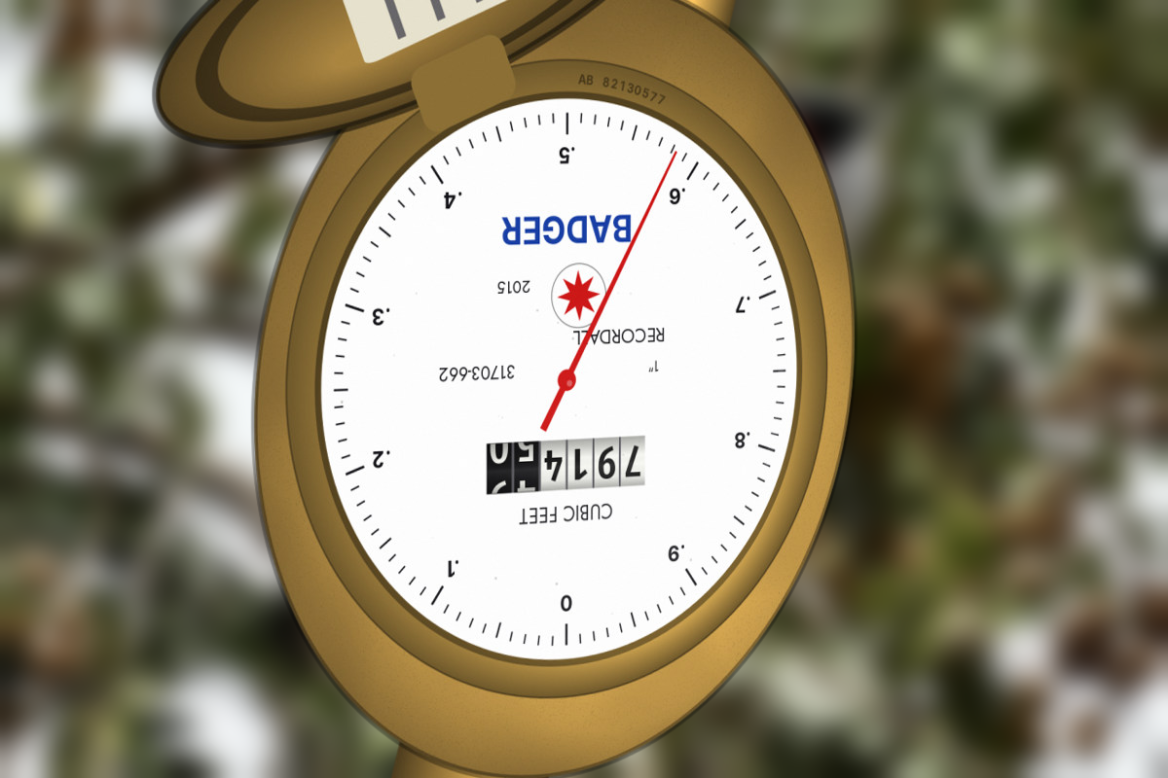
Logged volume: value=791449.58 unit=ft³
